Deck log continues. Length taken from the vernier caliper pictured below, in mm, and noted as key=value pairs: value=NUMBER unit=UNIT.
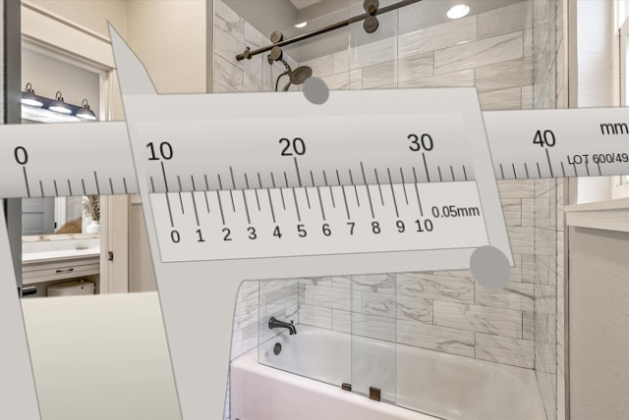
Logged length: value=9.9 unit=mm
